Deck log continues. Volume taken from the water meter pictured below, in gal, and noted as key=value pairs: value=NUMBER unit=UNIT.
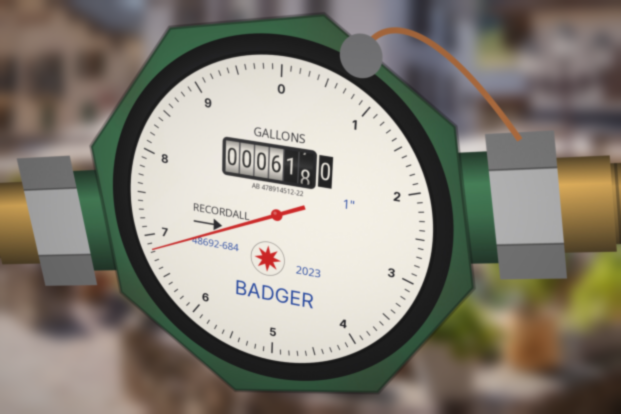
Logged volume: value=6176.8 unit=gal
